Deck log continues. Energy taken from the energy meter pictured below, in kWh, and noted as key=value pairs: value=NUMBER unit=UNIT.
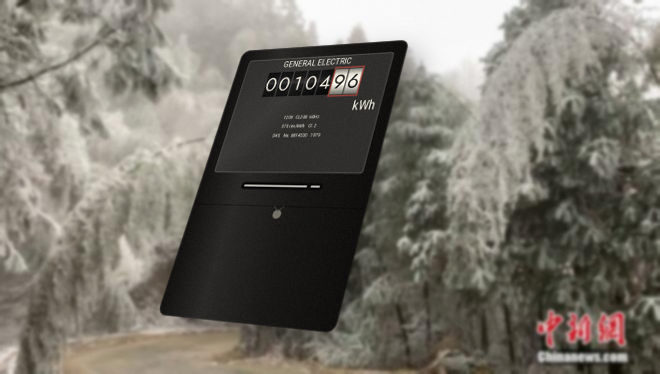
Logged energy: value=104.96 unit=kWh
